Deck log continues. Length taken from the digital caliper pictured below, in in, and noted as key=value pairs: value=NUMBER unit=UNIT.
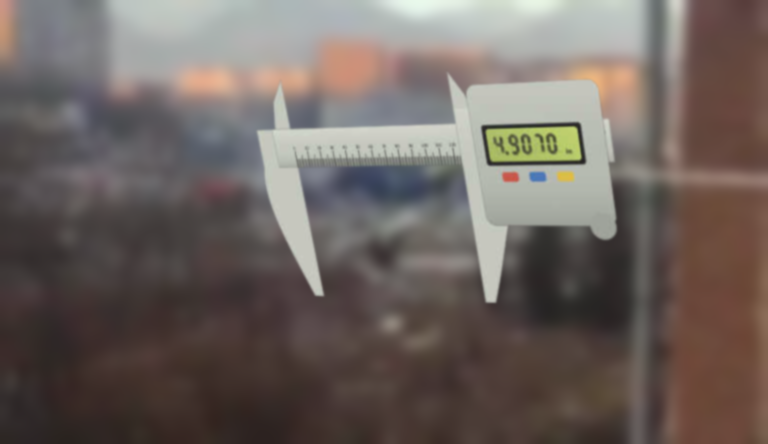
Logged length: value=4.9070 unit=in
